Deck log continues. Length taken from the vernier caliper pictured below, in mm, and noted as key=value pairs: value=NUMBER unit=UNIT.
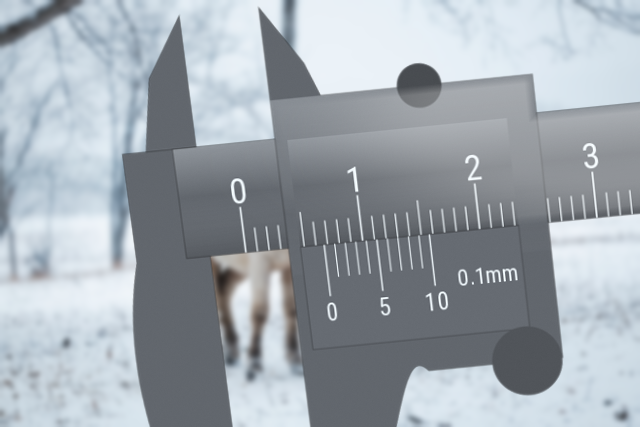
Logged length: value=6.7 unit=mm
